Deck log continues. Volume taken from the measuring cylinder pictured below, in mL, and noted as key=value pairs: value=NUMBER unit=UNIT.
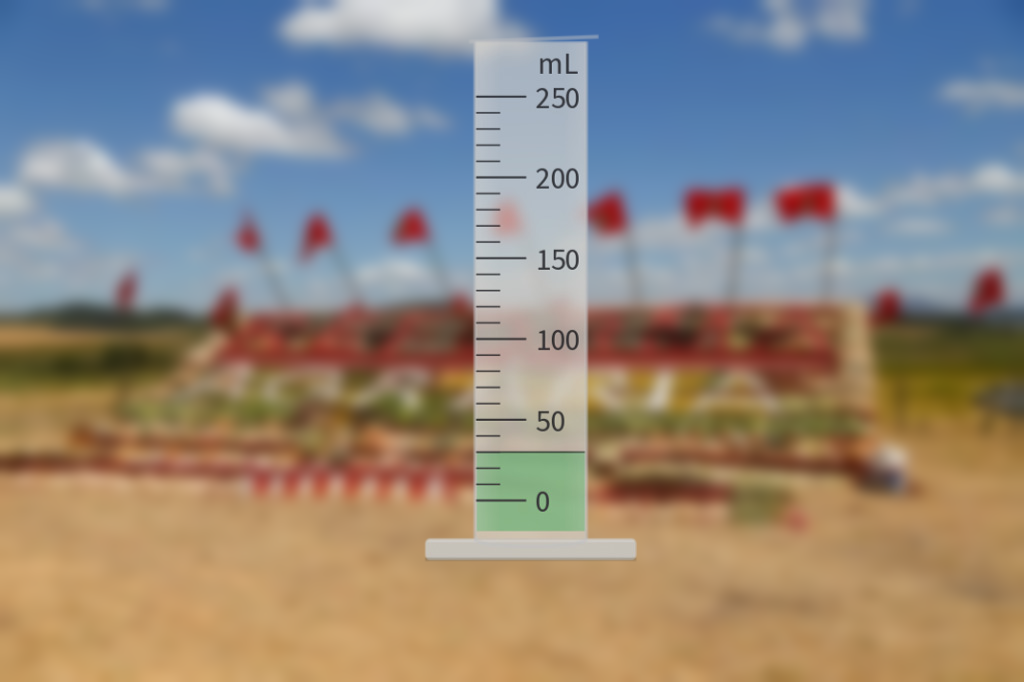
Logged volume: value=30 unit=mL
